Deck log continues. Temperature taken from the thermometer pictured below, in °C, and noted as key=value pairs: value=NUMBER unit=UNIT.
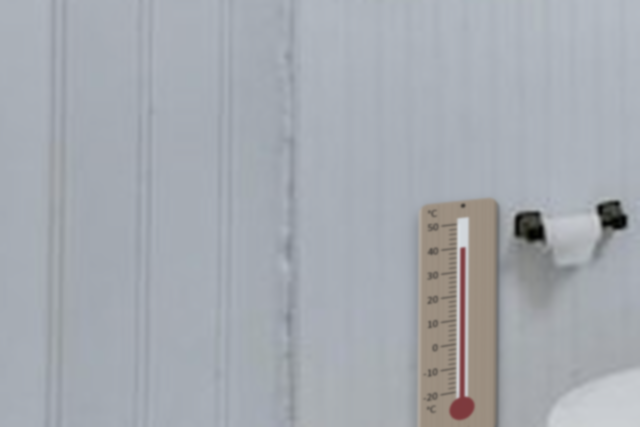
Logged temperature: value=40 unit=°C
